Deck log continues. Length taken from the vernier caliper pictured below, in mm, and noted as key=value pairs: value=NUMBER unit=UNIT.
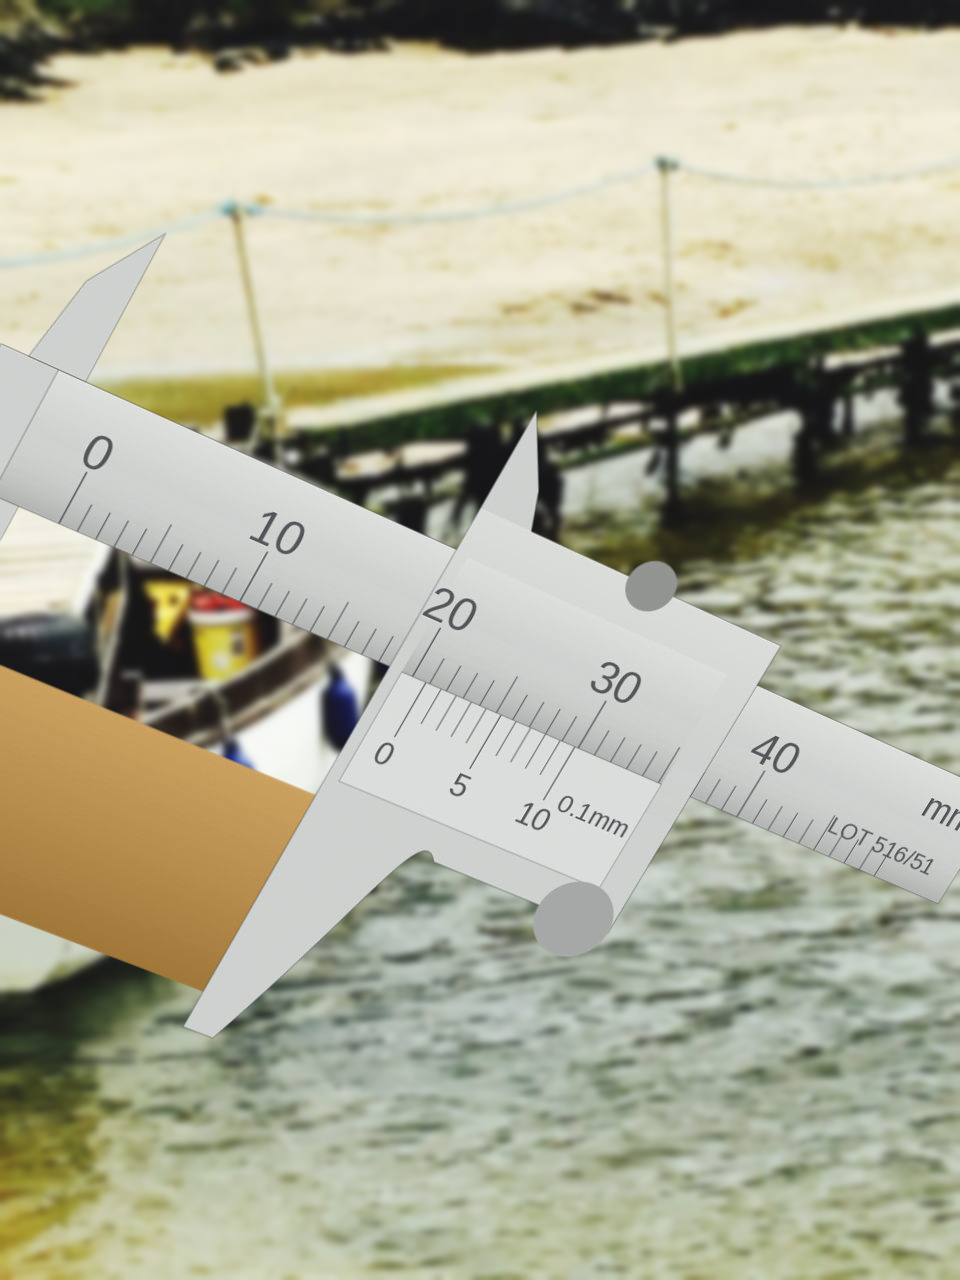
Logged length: value=20.8 unit=mm
